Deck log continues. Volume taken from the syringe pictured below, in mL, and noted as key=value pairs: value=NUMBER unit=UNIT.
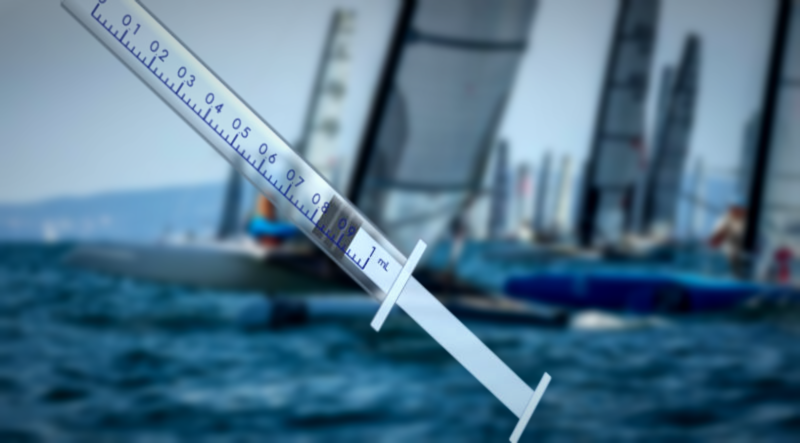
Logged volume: value=0.82 unit=mL
